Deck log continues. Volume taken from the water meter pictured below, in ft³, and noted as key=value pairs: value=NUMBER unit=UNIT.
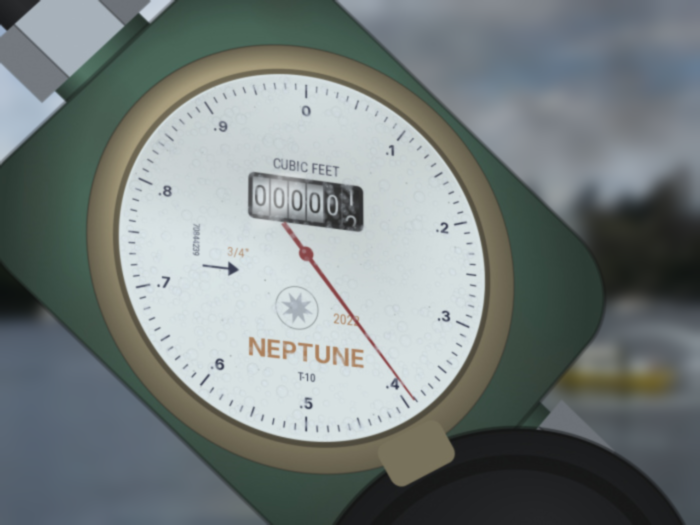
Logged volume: value=1.39 unit=ft³
